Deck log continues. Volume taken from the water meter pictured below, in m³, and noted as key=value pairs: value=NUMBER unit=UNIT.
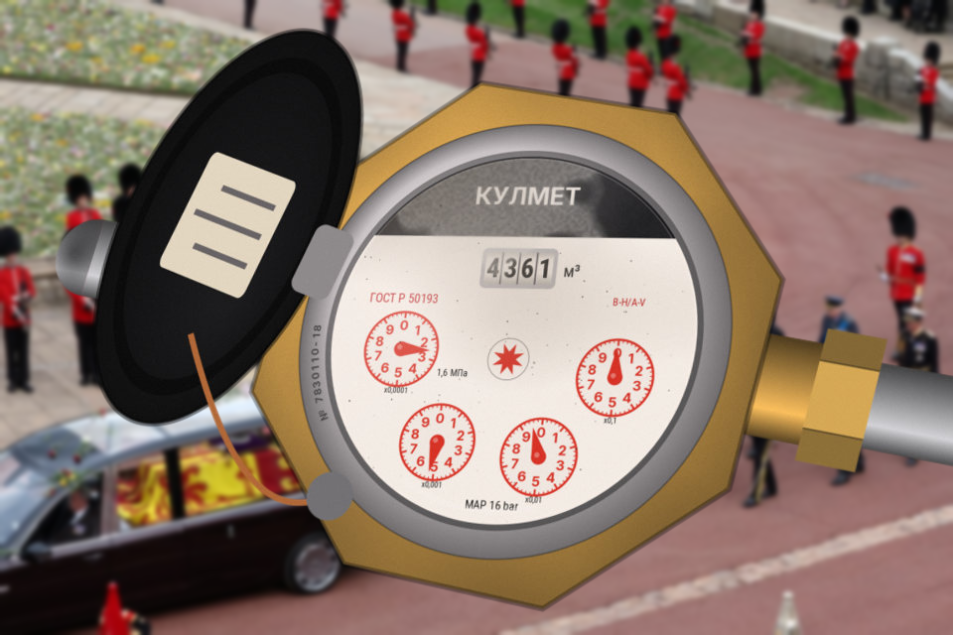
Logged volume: value=4360.9952 unit=m³
